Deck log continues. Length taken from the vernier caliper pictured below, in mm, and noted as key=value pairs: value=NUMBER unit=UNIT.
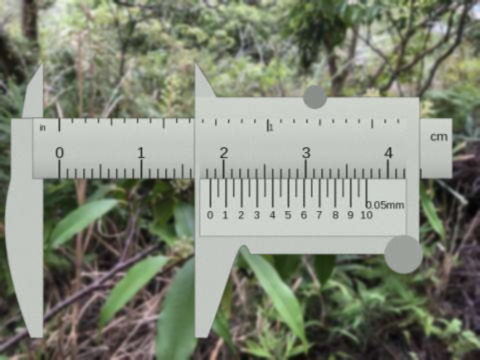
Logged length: value=18.4 unit=mm
